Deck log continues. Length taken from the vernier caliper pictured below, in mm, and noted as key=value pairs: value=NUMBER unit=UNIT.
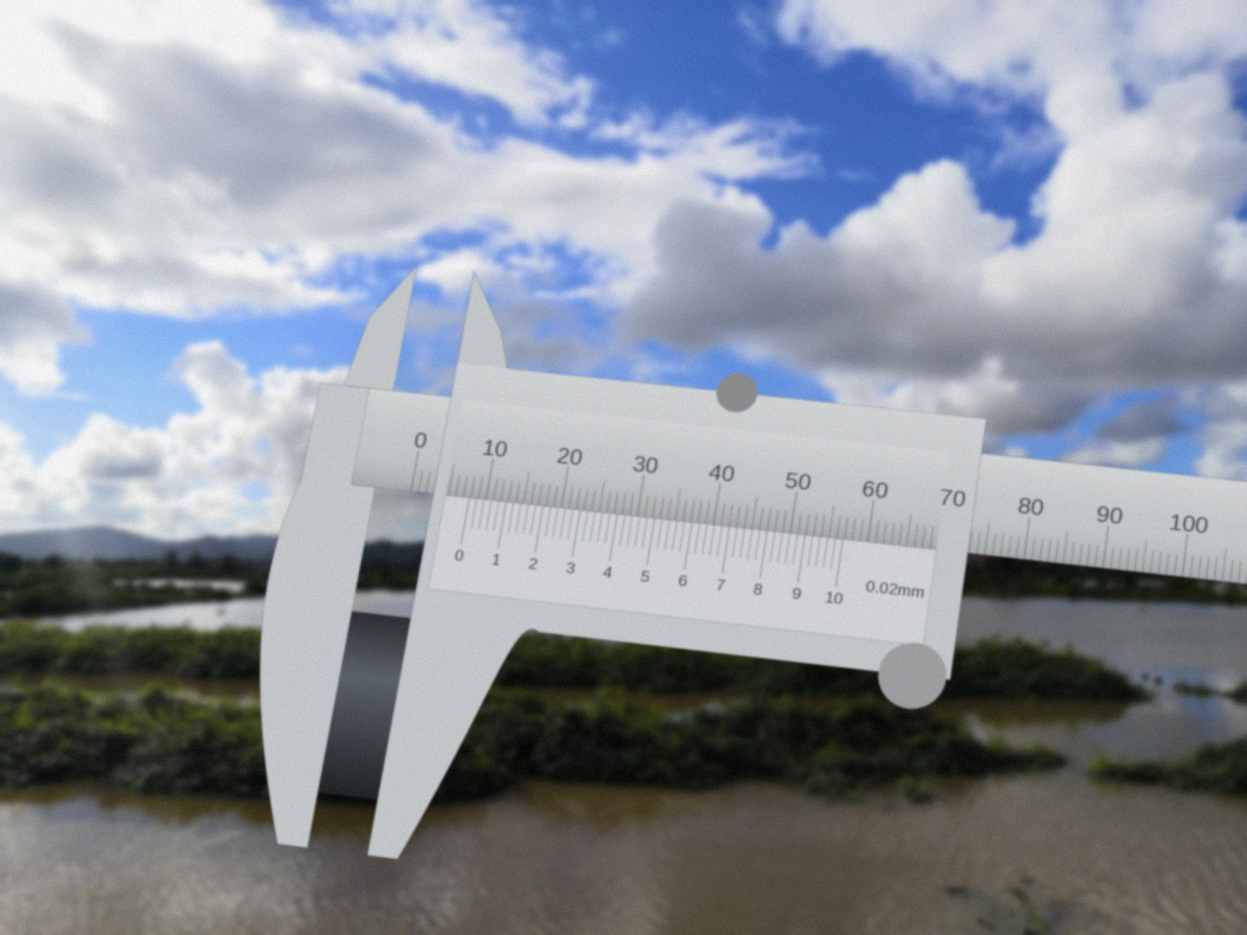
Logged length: value=7.8 unit=mm
